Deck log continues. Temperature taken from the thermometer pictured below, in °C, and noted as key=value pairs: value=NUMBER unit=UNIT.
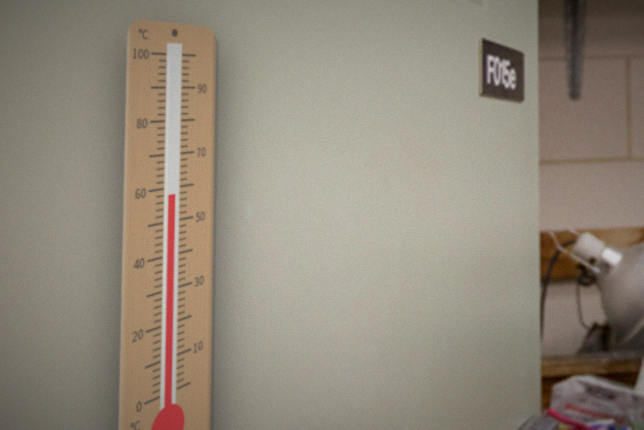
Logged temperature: value=58 unit=°C
